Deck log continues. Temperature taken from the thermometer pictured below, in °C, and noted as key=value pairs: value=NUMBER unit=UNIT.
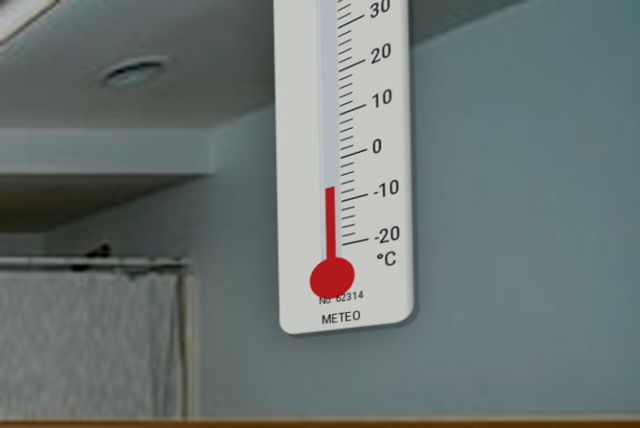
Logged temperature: value=-6 unit=°C
